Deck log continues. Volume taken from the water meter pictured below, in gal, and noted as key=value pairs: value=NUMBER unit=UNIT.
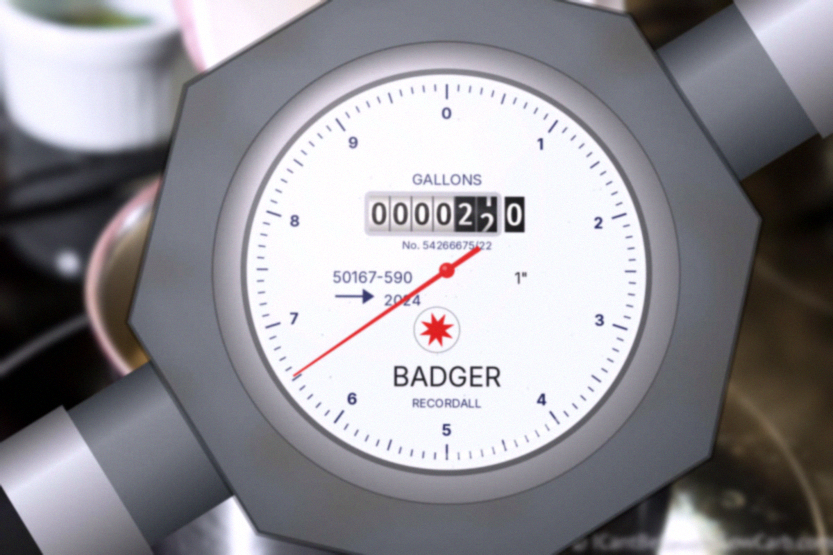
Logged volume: value=216.5 unit=gal
